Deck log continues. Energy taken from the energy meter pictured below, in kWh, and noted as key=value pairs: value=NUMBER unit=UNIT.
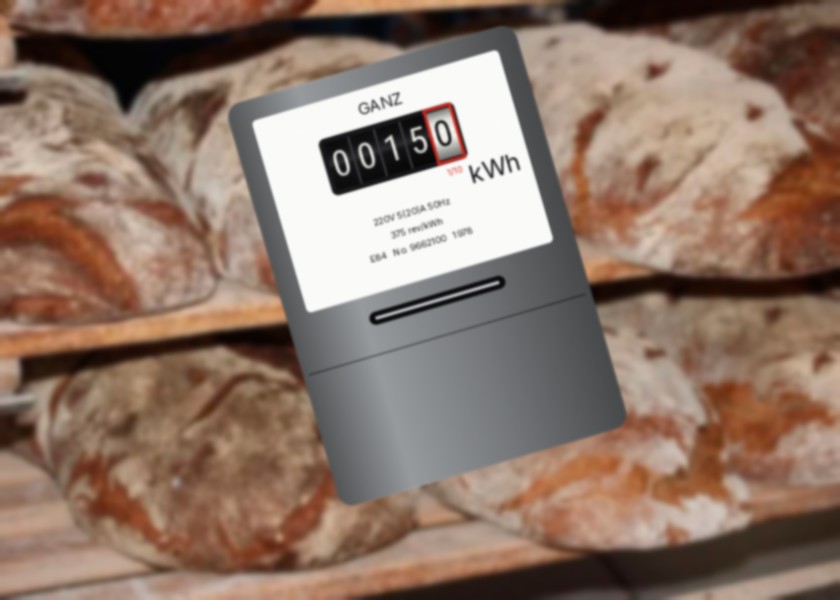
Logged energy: value=15.0 unit=kWh
